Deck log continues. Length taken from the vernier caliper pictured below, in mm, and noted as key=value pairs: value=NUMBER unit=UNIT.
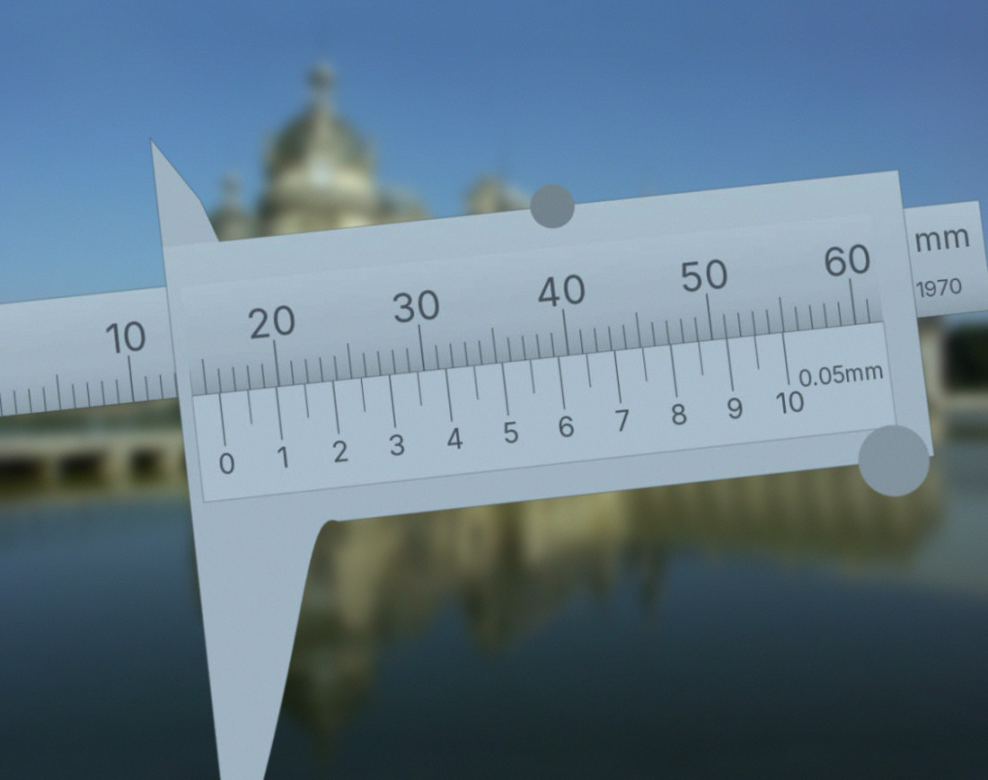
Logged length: value=15.9 unit=mm
